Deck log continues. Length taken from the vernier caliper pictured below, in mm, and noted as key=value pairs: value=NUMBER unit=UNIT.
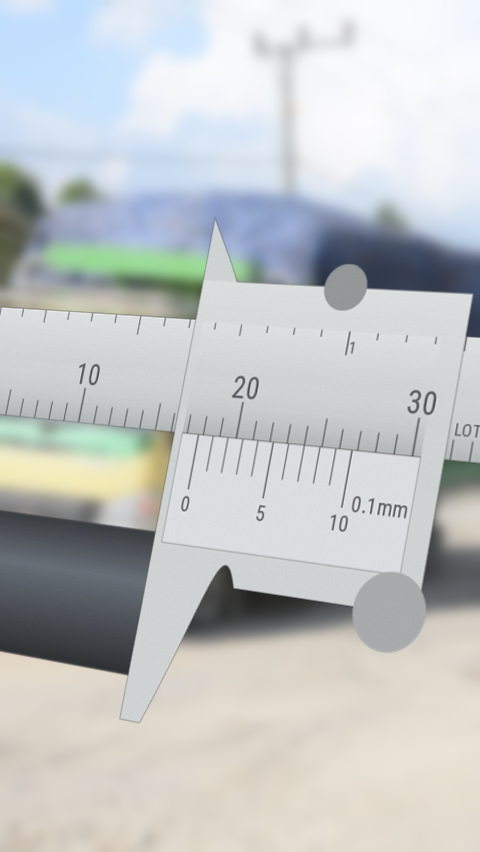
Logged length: value=17.7 unit=mm
